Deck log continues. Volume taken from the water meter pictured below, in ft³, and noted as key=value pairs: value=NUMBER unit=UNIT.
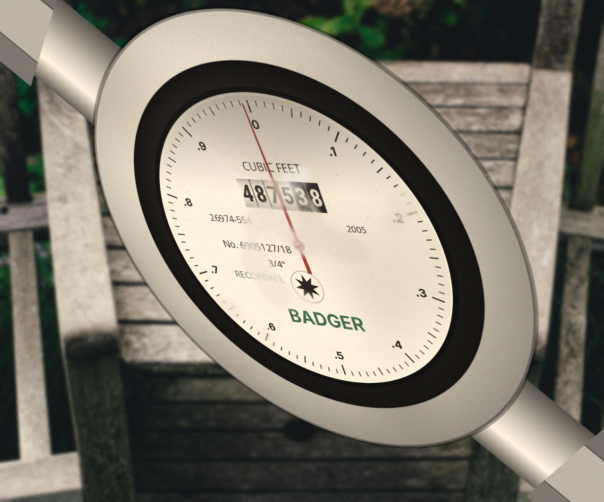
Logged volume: value=487537.99 unit=ft³
